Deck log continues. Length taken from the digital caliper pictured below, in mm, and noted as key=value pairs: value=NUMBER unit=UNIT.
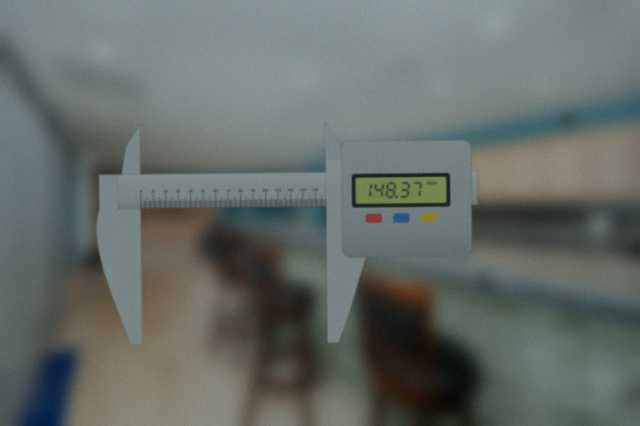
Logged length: value=148.37 unit=mm
